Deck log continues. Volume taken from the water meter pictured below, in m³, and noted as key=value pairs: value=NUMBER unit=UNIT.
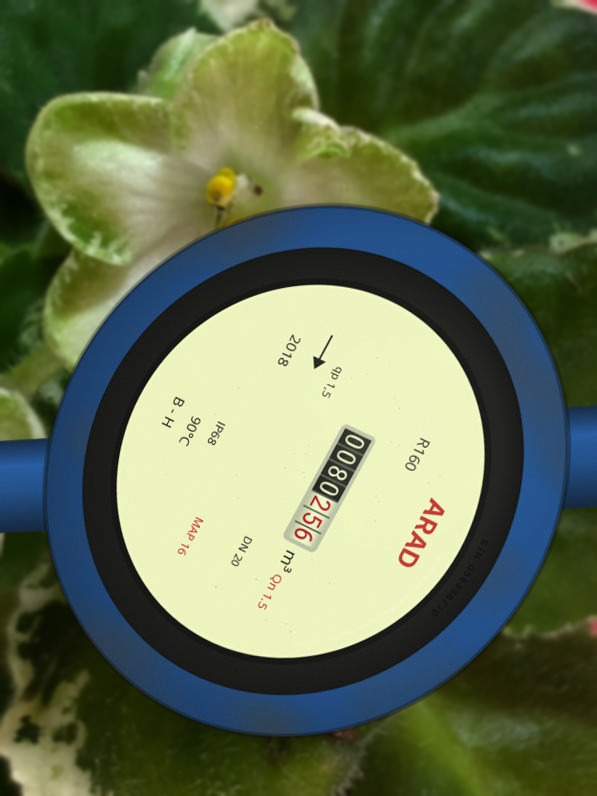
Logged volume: value=80.256 unit=m³
